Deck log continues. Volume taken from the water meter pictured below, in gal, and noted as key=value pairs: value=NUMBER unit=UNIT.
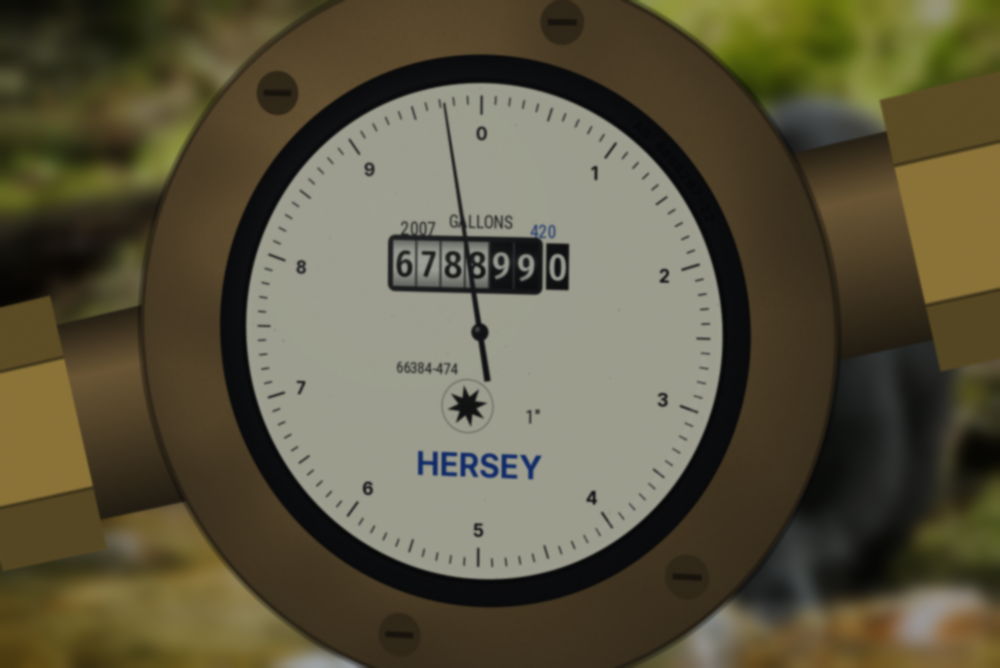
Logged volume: value=6788989.7 unit=gal
